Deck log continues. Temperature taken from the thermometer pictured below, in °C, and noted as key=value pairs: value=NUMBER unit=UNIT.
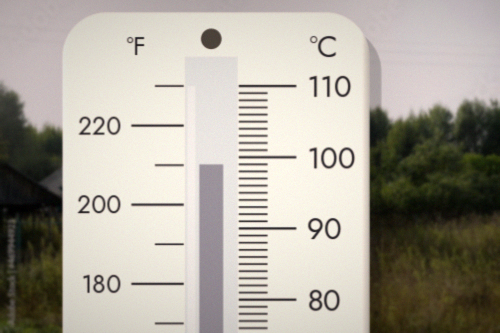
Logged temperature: value=99 unit=°C
